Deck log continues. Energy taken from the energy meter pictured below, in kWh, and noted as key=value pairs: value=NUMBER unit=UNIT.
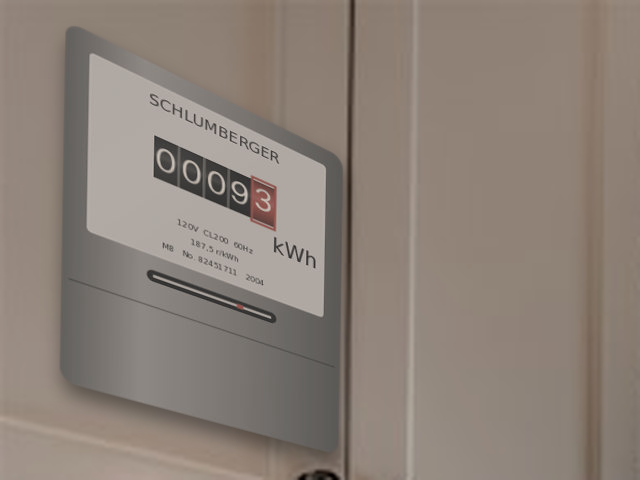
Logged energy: value=9.3 unit=kWh
